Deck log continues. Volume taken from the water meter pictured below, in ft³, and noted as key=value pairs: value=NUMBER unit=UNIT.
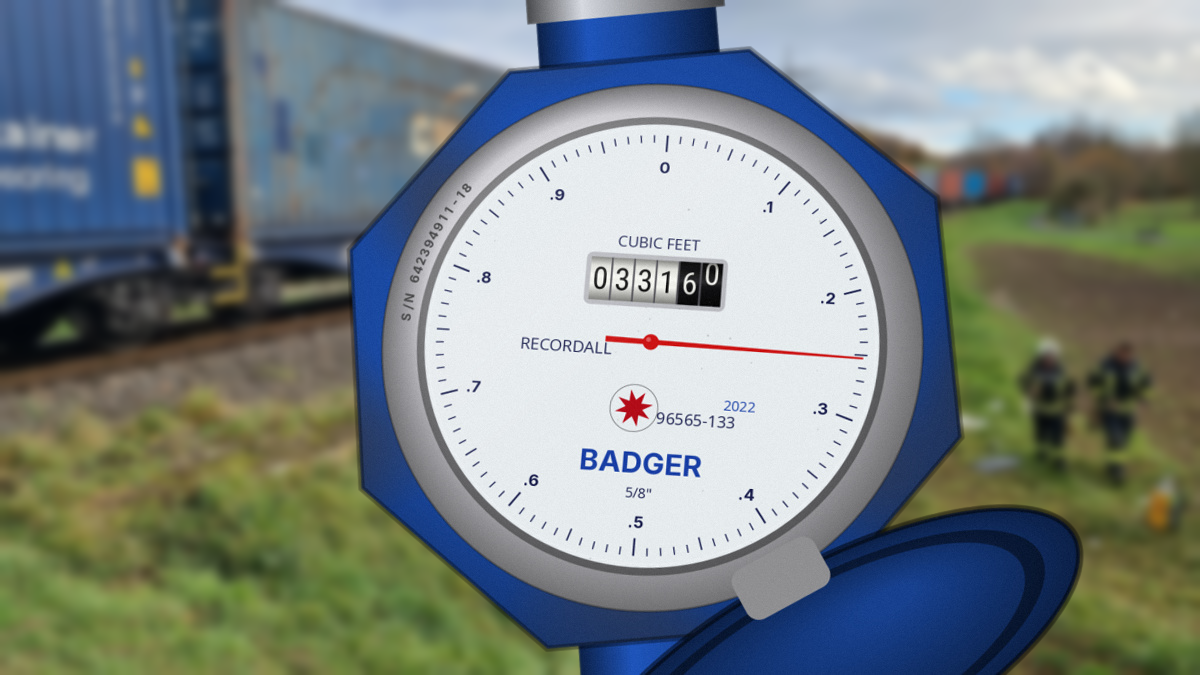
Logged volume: value=33160.25 unit=ft³
